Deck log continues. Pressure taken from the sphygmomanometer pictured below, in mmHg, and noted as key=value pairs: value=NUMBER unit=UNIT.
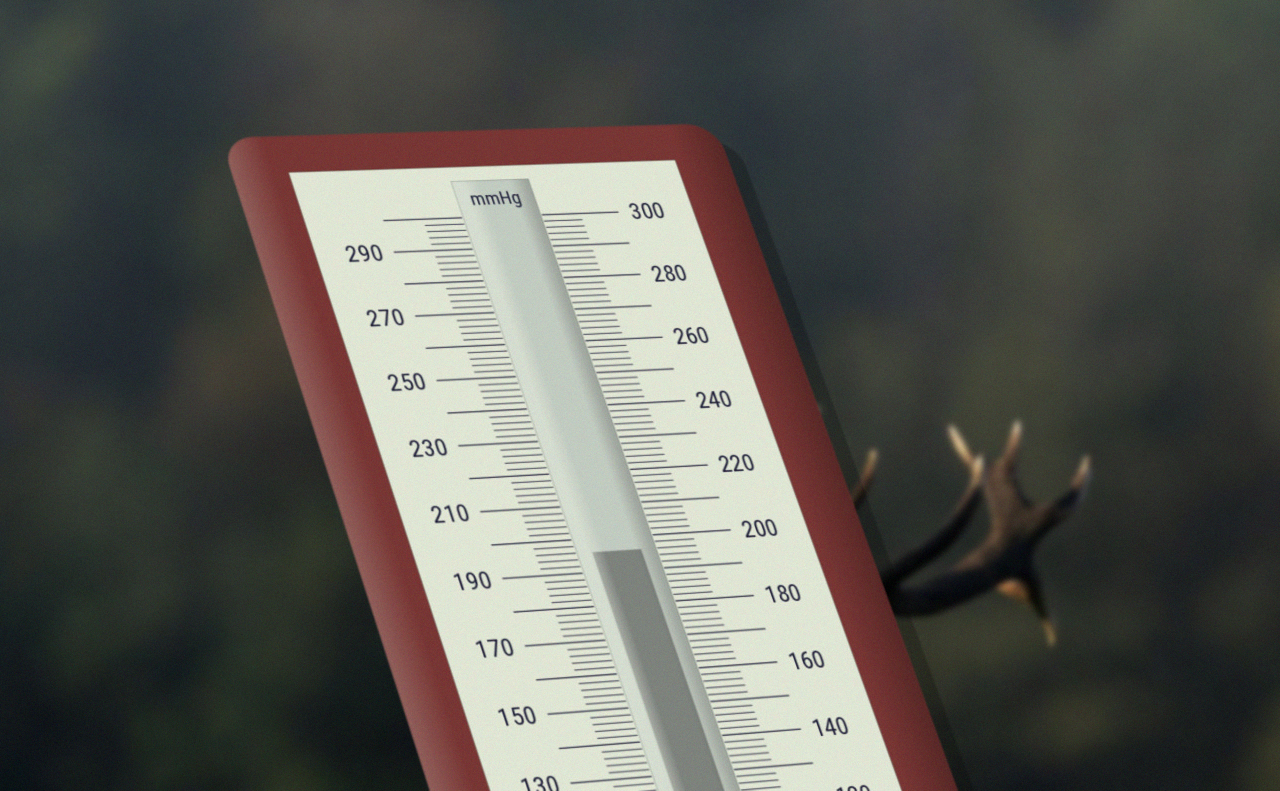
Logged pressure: value=196 unit=mmHg
